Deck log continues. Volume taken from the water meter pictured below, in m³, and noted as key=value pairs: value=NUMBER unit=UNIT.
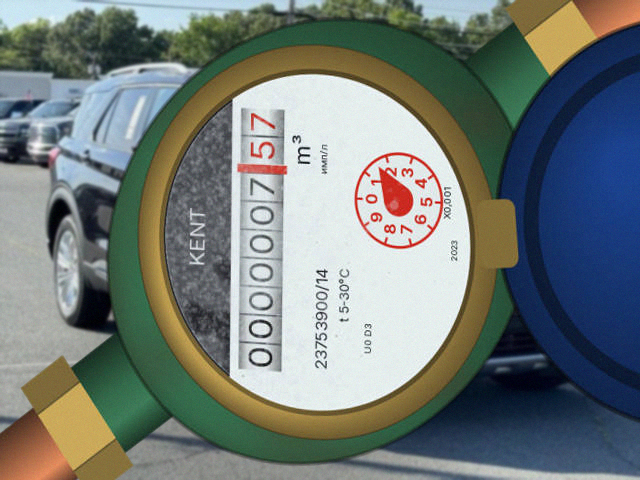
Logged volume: value=7.571 unit=m³
